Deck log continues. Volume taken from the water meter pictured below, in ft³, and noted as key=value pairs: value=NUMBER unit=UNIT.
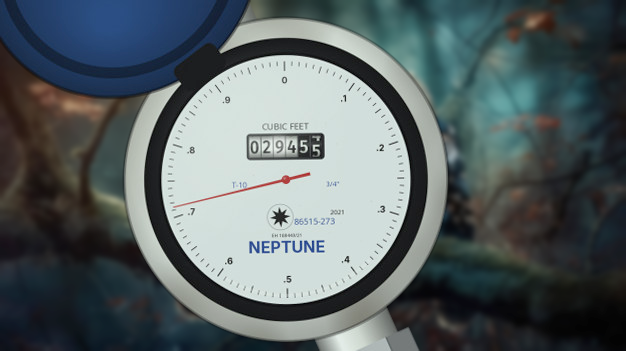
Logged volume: value=29454.71 unit=ft³
